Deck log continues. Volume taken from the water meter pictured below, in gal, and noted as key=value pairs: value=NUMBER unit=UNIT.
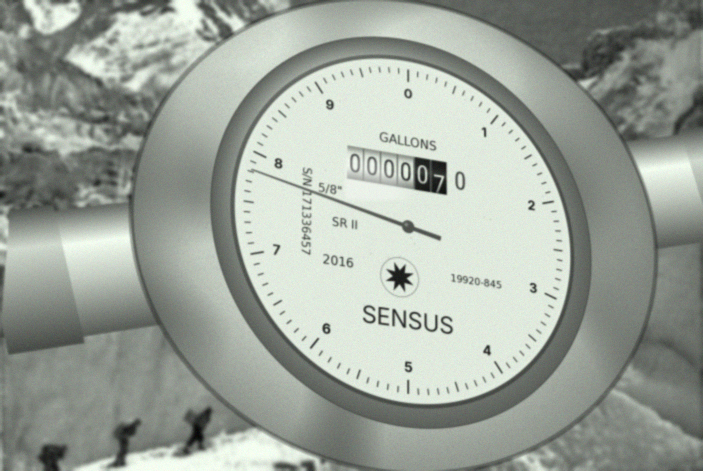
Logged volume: value=67.8 unit=gal
